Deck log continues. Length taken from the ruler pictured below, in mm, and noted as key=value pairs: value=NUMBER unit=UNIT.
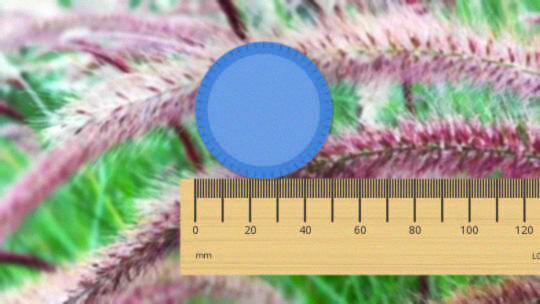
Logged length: value=50 unit=mm
